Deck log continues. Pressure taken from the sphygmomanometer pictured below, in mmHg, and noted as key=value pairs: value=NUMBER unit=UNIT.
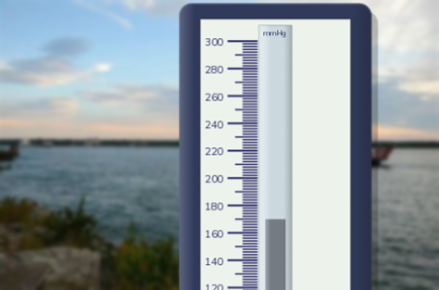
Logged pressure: value=170 unit=mmHg
